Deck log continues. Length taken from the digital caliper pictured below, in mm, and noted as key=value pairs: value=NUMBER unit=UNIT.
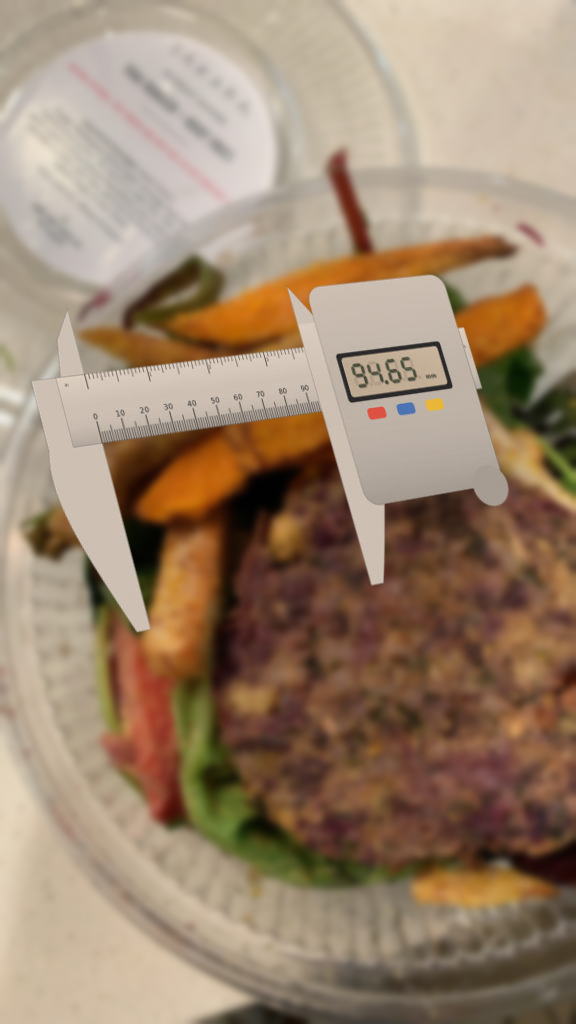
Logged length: value=94.65 unit=mm
